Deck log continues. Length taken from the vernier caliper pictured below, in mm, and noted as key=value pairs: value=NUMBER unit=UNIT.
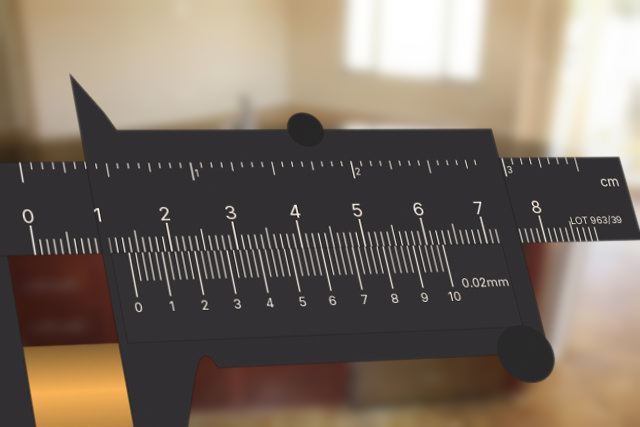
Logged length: value=13.6 unit=mm
